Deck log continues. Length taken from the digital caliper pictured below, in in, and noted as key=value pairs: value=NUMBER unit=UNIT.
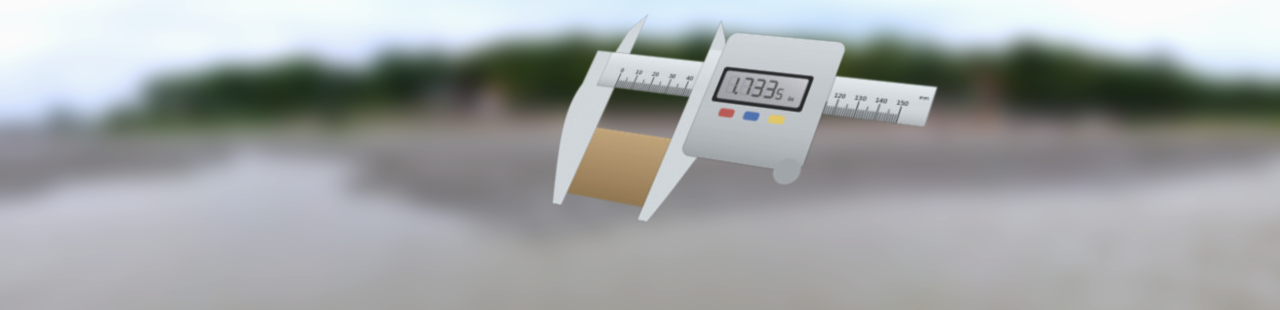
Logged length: value=1.7335 unit=in
